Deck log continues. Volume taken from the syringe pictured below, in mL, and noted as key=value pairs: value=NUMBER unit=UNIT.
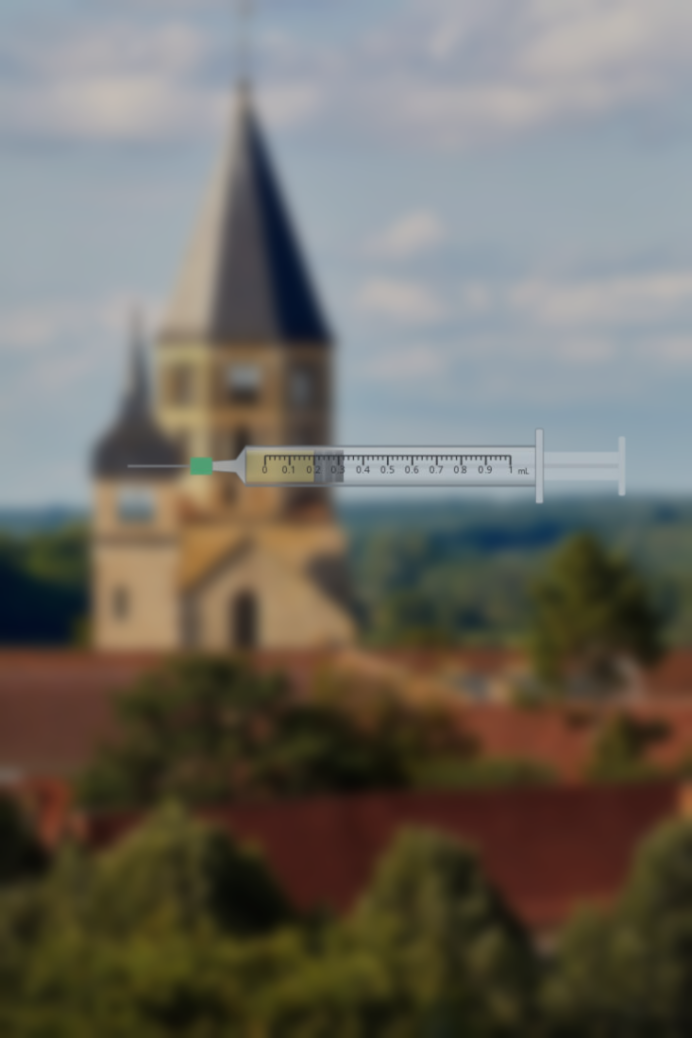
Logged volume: value=0.2 unit=mL
